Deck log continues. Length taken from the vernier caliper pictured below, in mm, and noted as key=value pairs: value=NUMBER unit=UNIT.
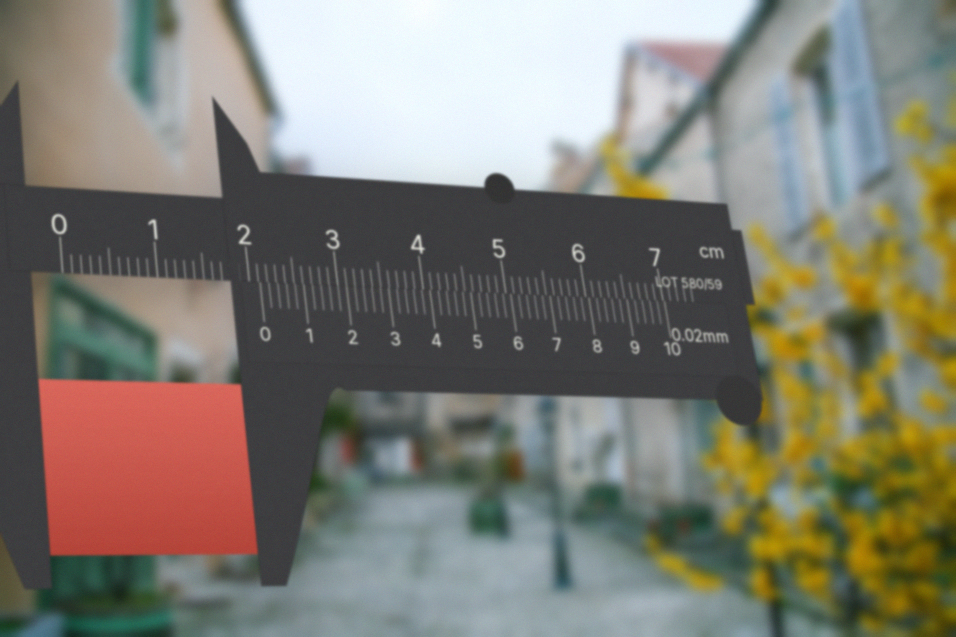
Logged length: value=21.2 unit=mm
